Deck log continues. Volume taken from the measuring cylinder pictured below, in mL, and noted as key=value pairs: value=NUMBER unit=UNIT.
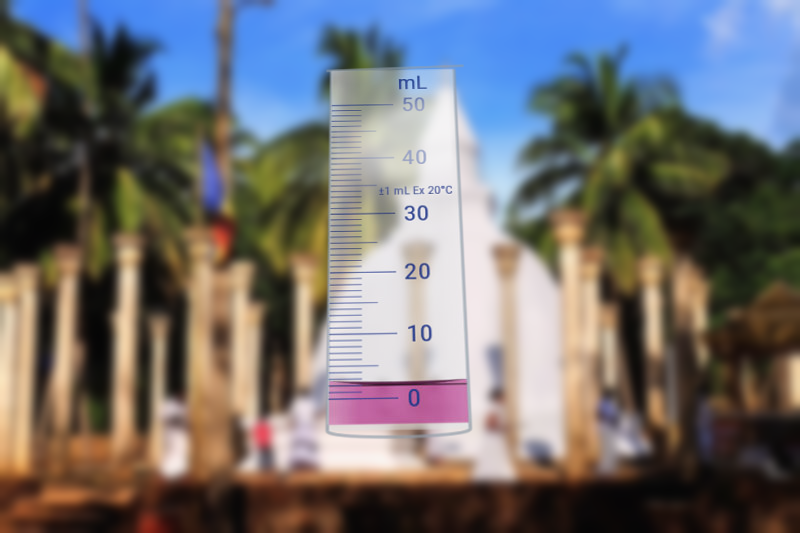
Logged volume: value=2 unit=mL
